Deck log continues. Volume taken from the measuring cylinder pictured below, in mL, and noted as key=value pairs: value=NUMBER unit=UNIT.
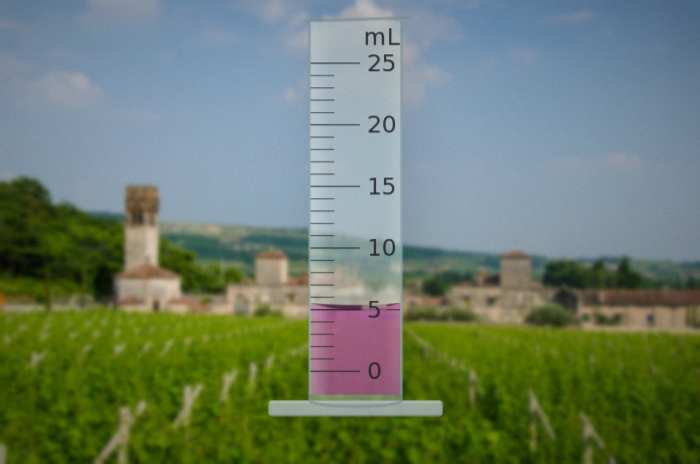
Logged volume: value=5 unit=mL
